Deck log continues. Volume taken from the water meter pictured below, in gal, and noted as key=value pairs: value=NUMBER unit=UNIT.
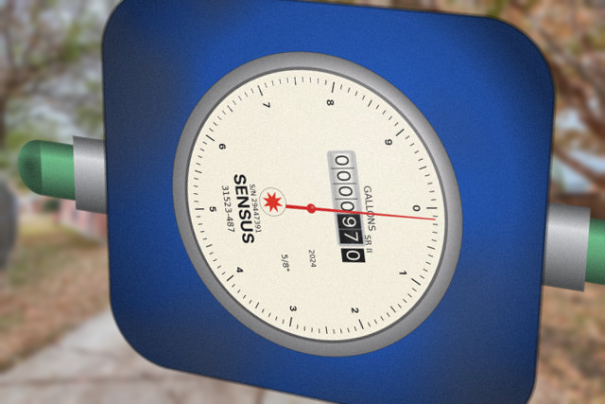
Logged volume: value=970.1 unit=gal
